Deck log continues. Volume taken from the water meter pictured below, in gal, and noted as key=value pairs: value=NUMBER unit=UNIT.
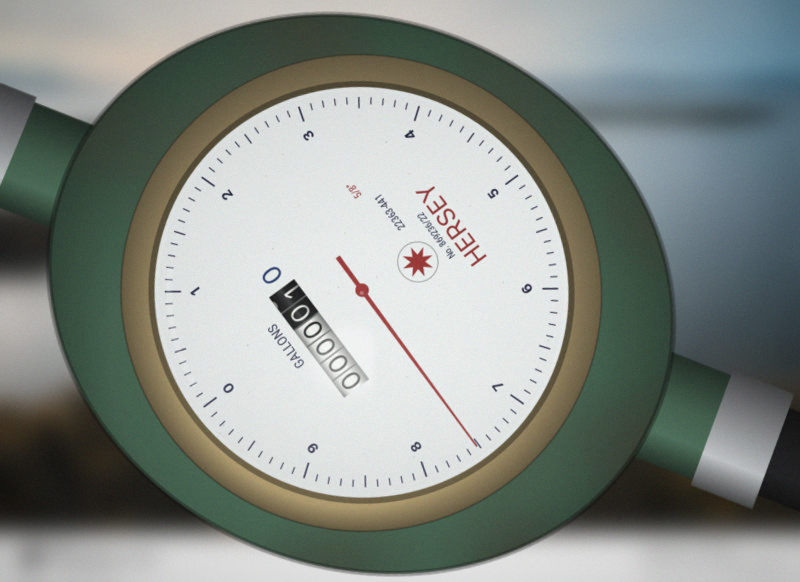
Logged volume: value=7.5 unit=gal
